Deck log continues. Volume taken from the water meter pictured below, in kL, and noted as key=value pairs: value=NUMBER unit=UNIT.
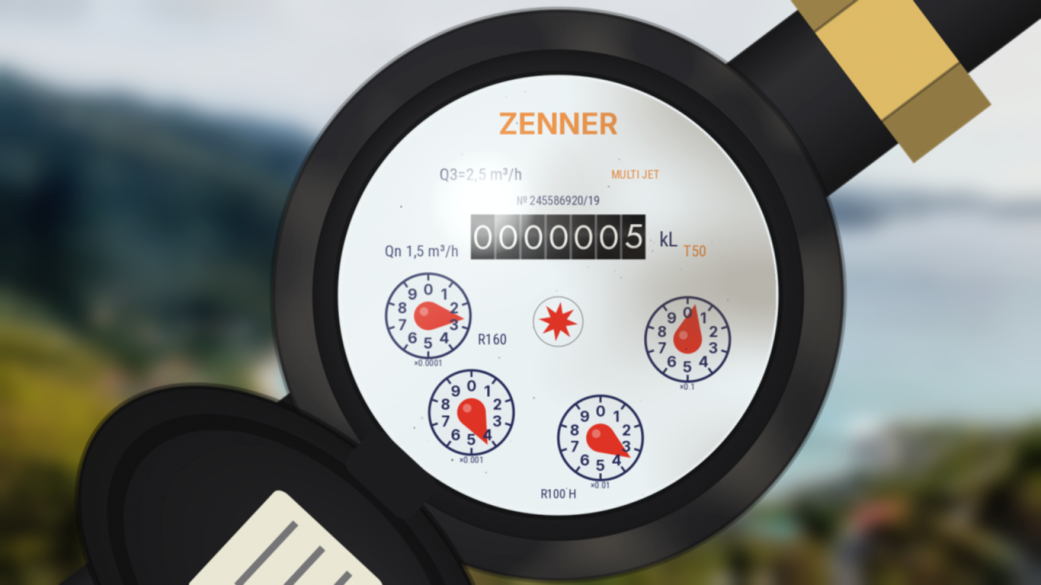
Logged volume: value=5.0342 unit=kL
